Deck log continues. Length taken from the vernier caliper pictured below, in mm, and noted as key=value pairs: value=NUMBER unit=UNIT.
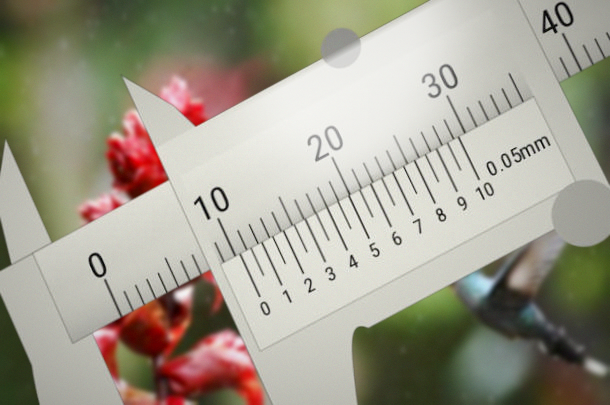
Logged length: value=10.4 unit=mm
